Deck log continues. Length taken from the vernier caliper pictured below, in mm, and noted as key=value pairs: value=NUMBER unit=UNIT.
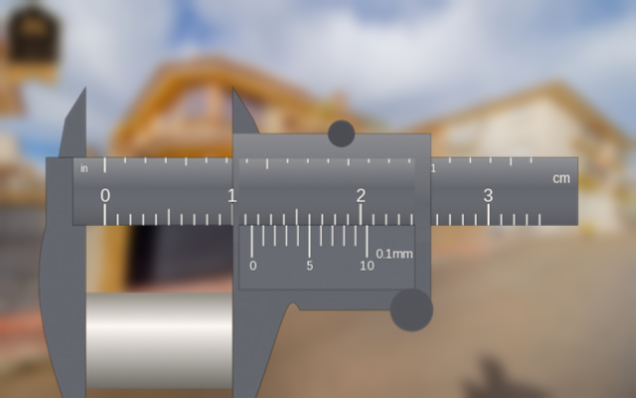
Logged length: value=11.5 unit=mm
